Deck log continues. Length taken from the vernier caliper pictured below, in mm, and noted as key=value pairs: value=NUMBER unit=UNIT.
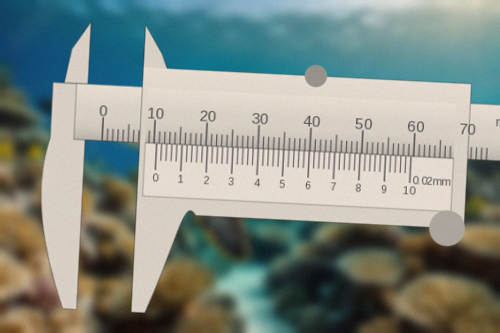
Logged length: value=10.5 unit=mm
